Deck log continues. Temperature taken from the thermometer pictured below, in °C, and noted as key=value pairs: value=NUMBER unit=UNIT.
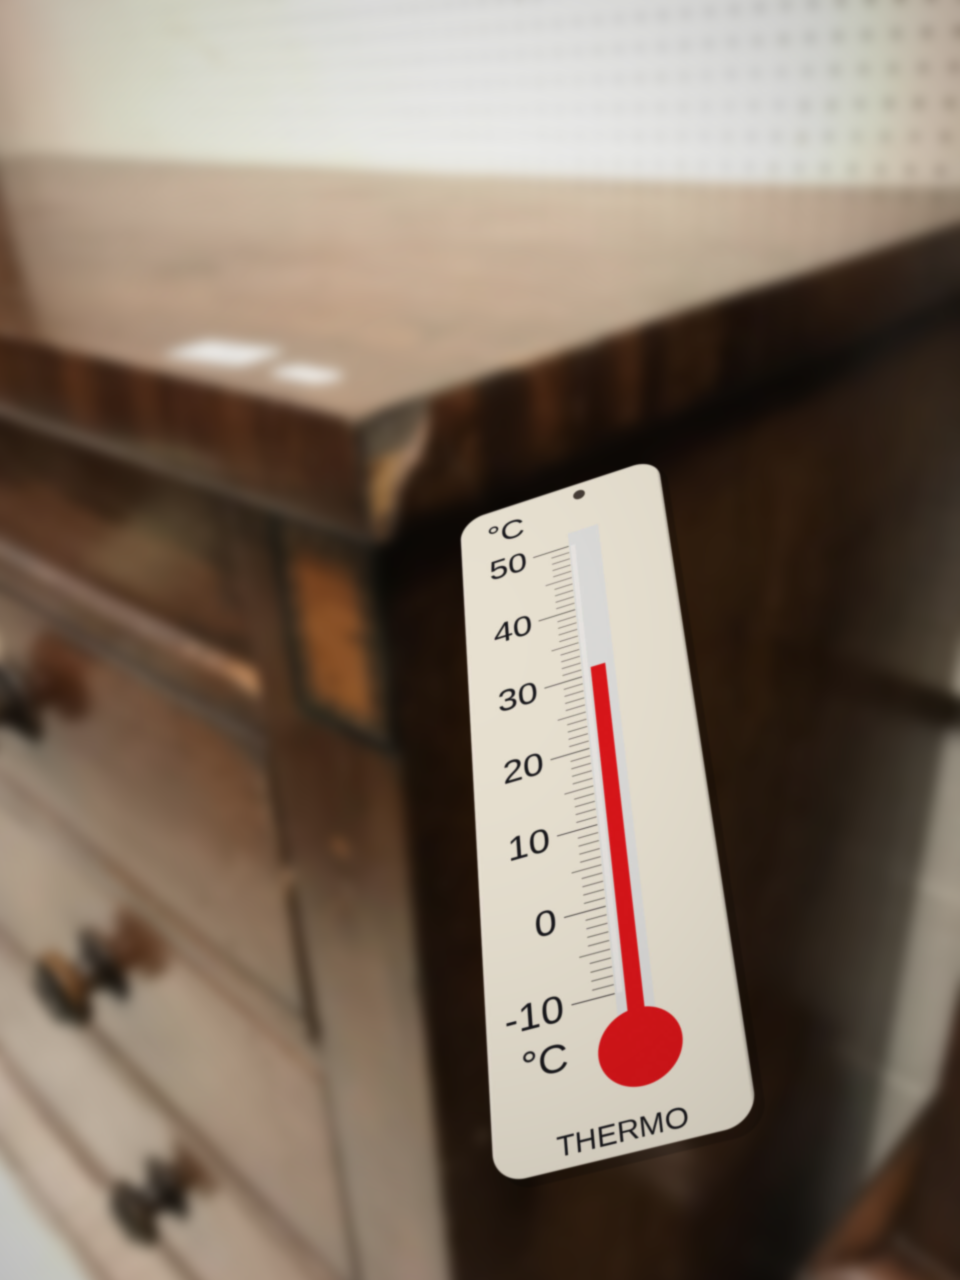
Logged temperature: value=31 unit=°C
